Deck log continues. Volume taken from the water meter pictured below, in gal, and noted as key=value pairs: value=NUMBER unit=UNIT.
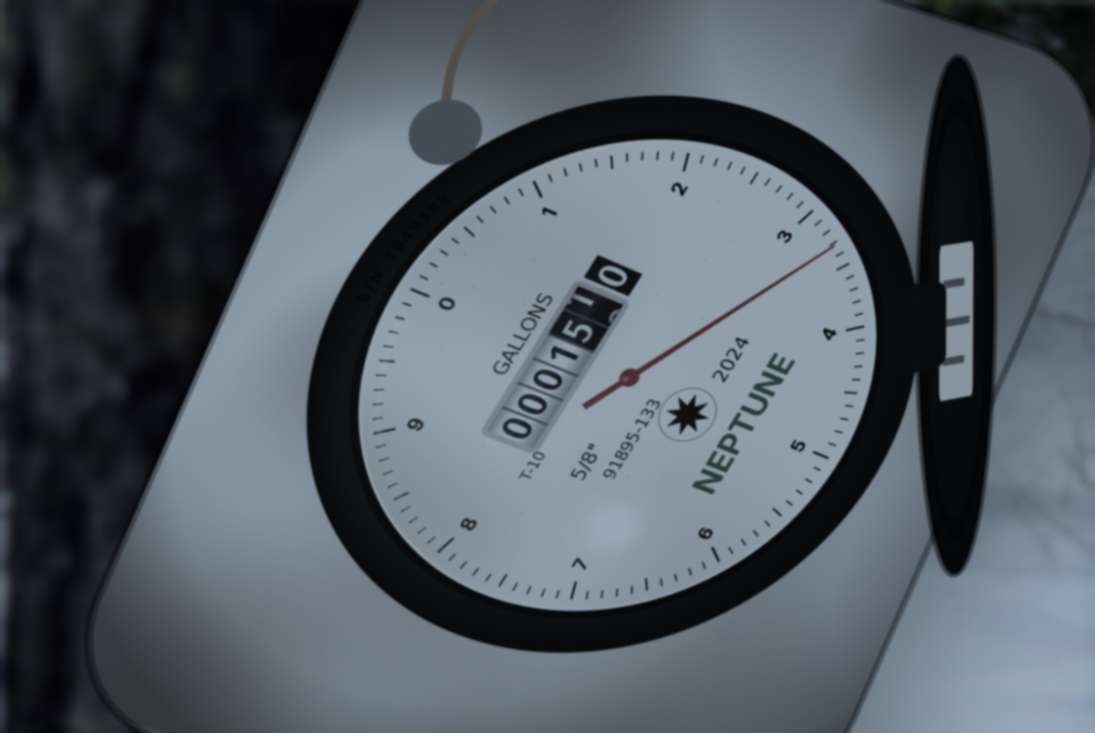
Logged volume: value=1513.3 unit=gal
